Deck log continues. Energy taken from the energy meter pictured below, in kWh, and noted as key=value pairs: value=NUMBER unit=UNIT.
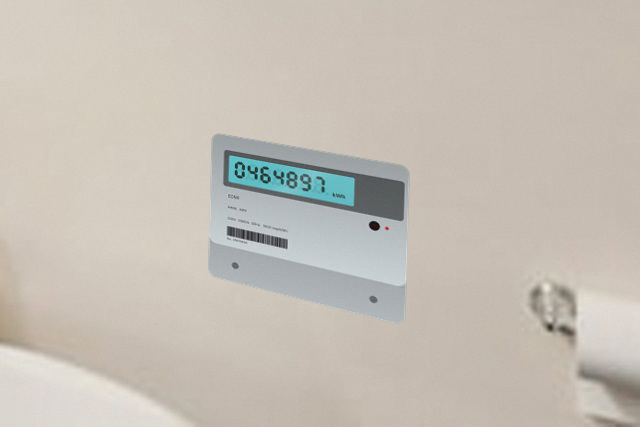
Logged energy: value=464897 unit=kWh
